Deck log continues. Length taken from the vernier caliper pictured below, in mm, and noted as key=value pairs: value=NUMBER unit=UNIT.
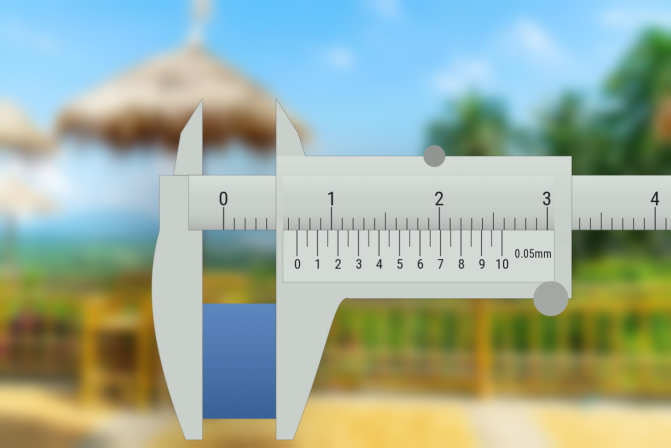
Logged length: value=6.8 unit=mm
